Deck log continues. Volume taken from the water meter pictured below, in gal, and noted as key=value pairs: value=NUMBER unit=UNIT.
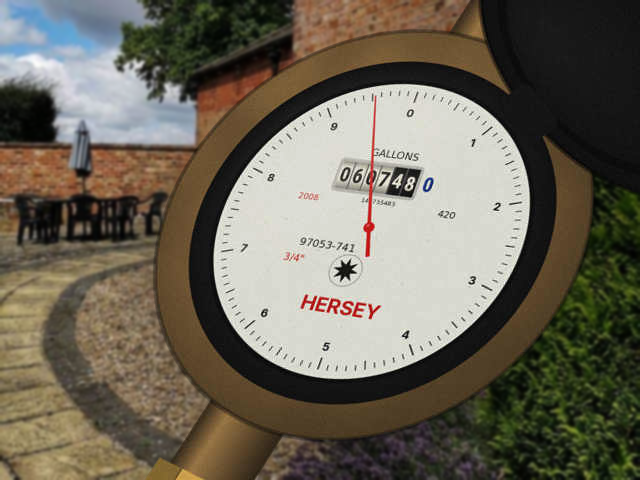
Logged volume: value=607479.5 unit=gal
